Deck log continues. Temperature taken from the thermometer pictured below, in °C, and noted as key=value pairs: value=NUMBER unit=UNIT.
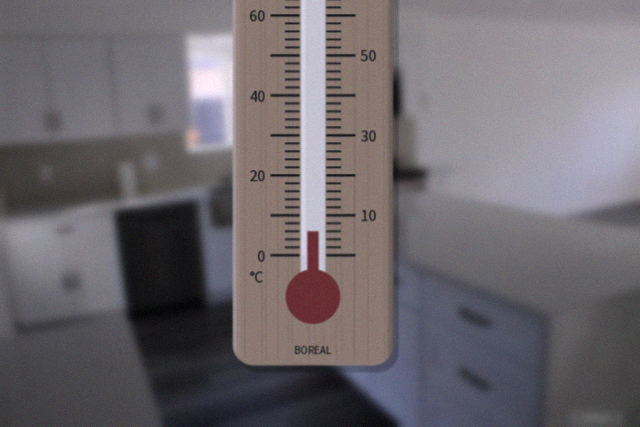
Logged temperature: value=6 unit=°C
